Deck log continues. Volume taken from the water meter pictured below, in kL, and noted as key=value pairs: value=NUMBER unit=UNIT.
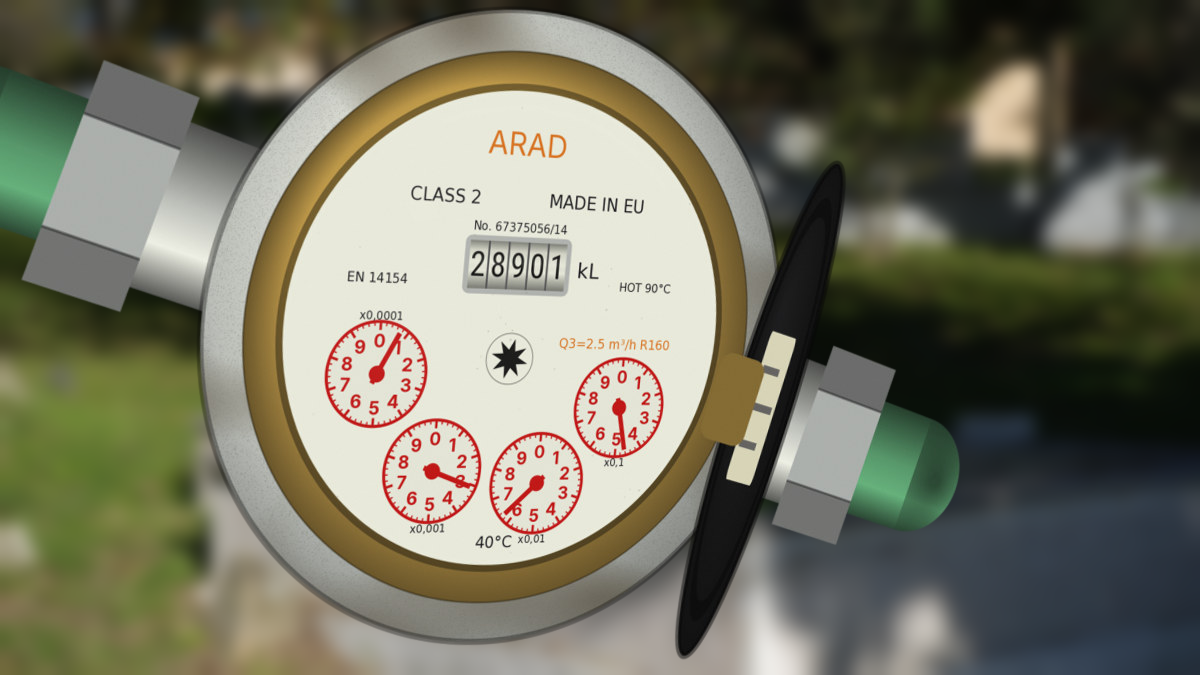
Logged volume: value=28901.4630 unit=kL
